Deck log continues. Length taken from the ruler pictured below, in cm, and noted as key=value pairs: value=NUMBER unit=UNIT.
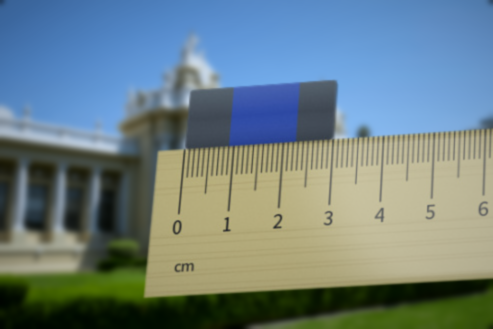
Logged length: value=3 unit=cm
